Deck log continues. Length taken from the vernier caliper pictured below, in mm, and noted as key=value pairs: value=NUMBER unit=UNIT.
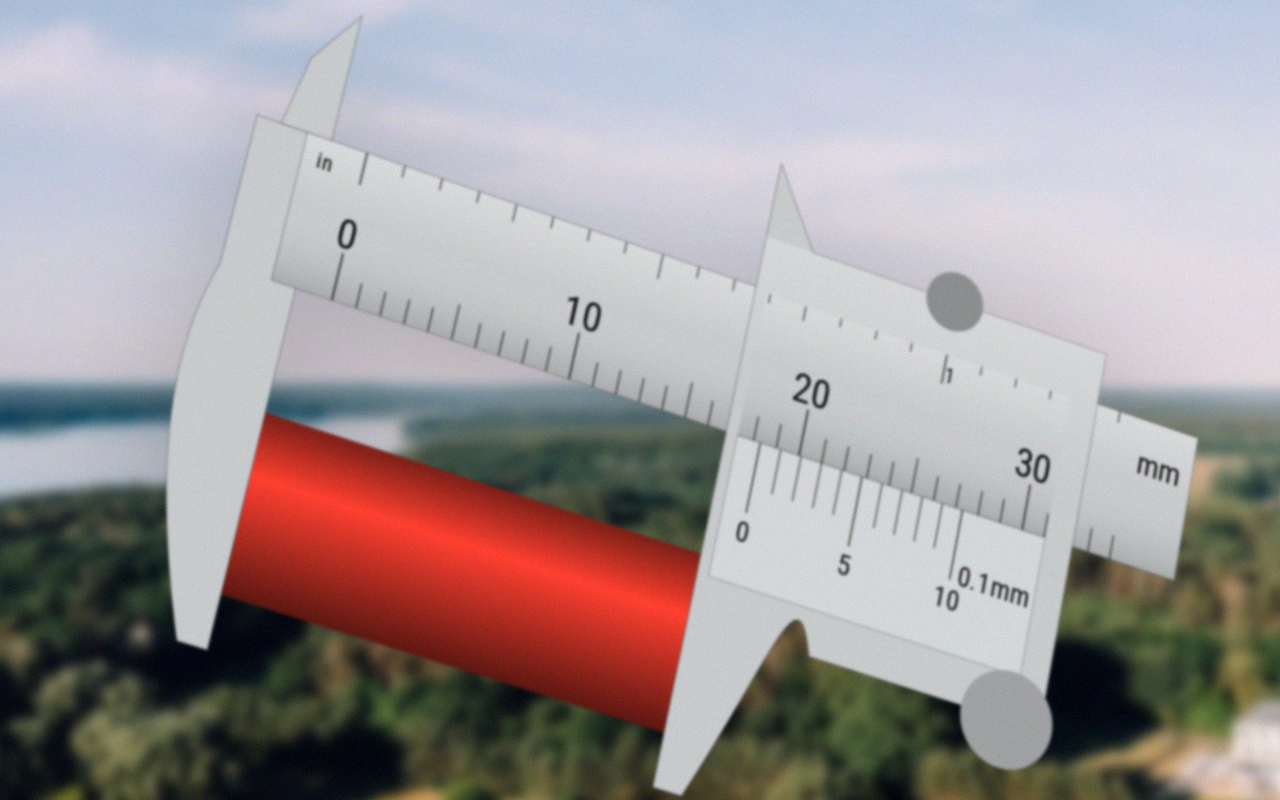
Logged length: value=18.3 unit=mm
